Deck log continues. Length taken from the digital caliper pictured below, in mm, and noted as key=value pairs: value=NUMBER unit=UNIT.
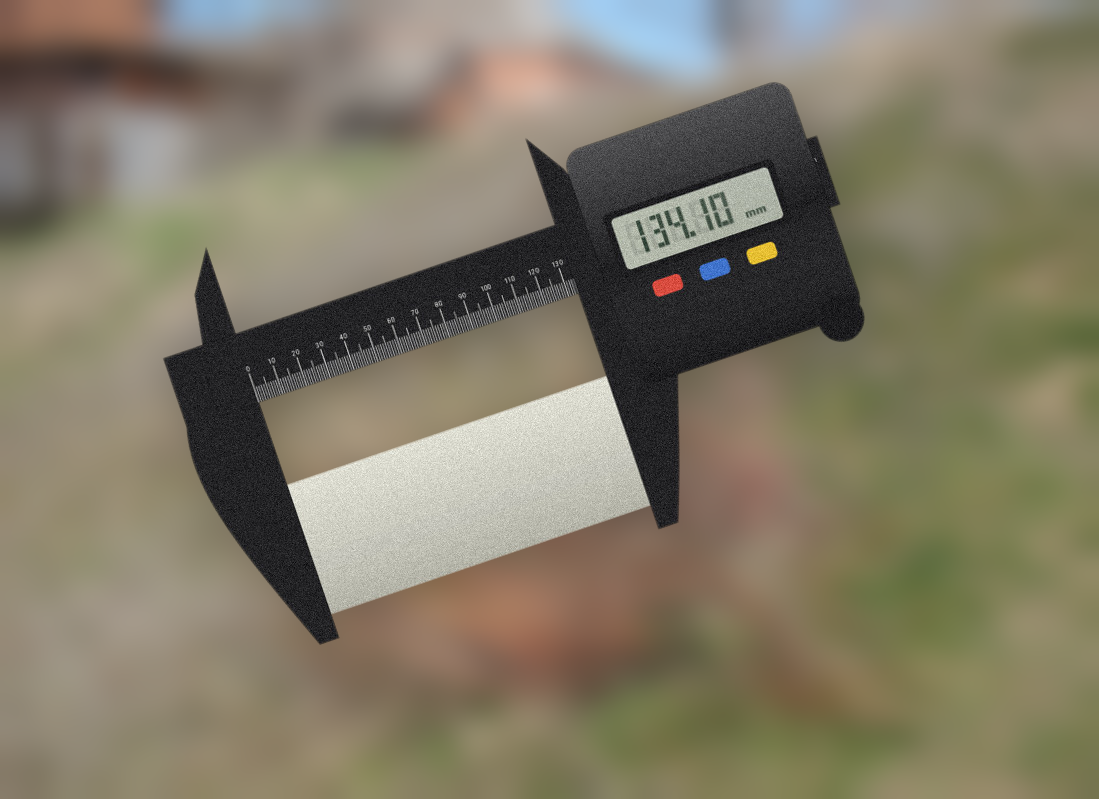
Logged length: value=134.10 unit=mm
